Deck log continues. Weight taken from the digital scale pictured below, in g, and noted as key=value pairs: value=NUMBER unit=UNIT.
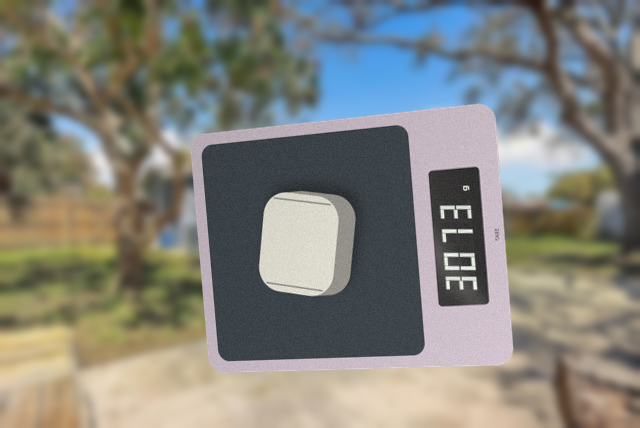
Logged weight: value=3073 unit=g
